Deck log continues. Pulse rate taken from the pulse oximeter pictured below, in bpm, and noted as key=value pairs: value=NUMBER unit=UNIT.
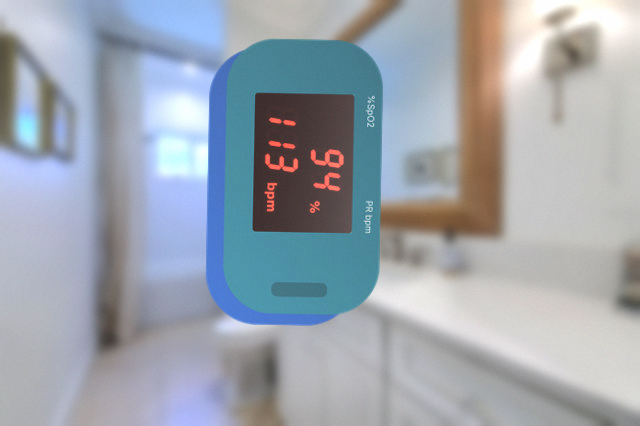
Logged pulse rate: value=113 unit=bpm
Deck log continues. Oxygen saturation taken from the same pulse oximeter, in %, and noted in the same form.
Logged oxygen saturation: value=94 unit=%
